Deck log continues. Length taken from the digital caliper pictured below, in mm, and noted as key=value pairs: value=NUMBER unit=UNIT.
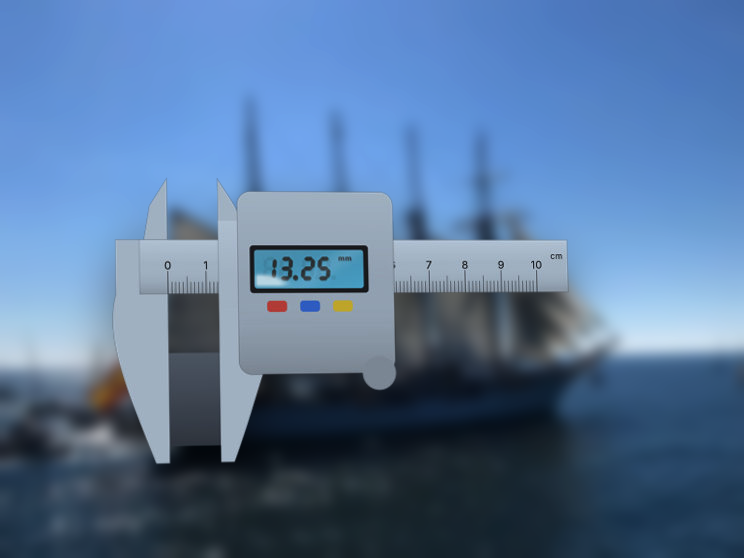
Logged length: value=13.25 unit=mm
